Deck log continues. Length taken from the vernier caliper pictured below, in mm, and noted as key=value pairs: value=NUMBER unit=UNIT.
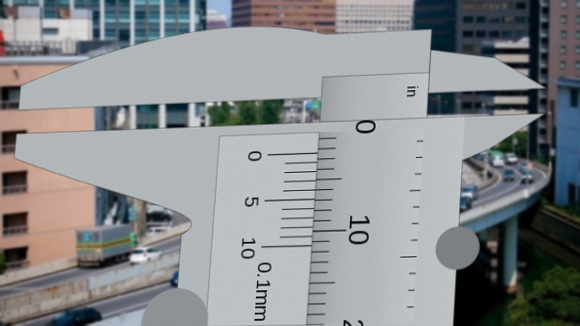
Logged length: value=2.4 unit=mm
